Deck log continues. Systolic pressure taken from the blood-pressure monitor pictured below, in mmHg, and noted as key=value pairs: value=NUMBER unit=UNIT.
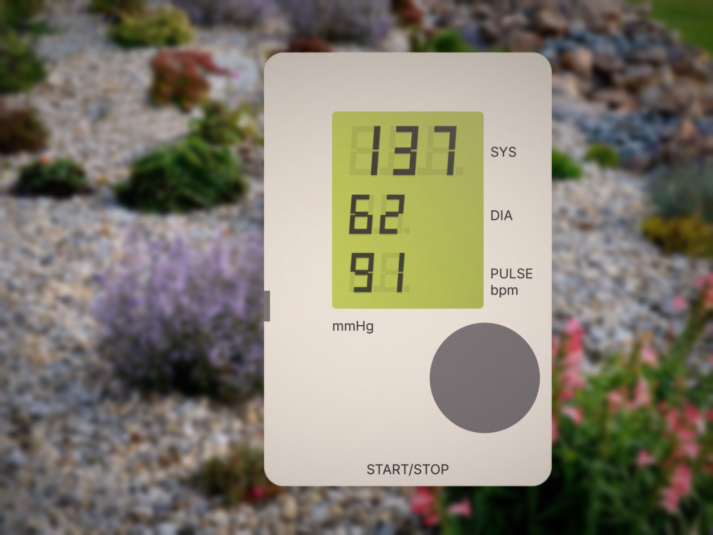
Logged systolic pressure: value=137 unit=mmHg
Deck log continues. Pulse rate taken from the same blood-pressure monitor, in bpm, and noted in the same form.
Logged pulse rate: value=91 unit=bpm
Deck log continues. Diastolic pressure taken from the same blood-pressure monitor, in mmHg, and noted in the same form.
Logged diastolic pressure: value=62 unit=mmHg
